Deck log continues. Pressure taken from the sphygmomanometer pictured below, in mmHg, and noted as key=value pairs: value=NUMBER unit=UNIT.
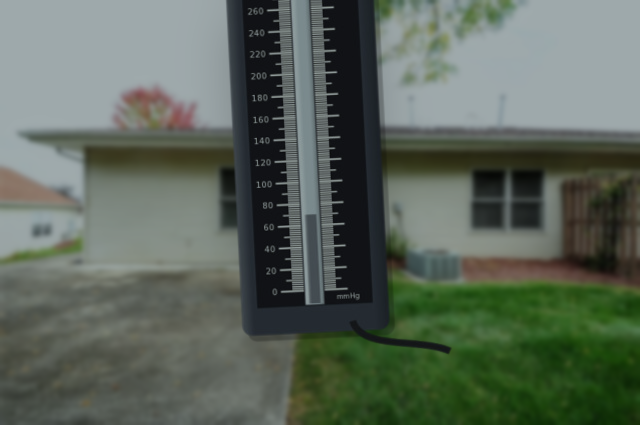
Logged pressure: value=70 unit=mmHg
